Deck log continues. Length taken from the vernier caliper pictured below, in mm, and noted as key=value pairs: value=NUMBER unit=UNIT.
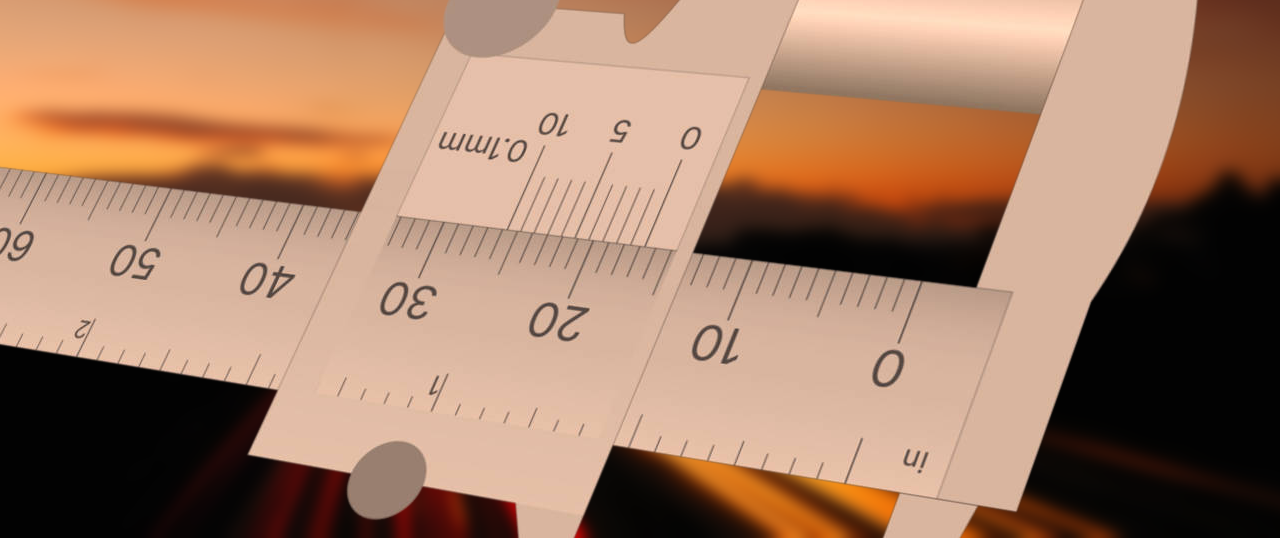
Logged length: value=16.7 unit=mm
